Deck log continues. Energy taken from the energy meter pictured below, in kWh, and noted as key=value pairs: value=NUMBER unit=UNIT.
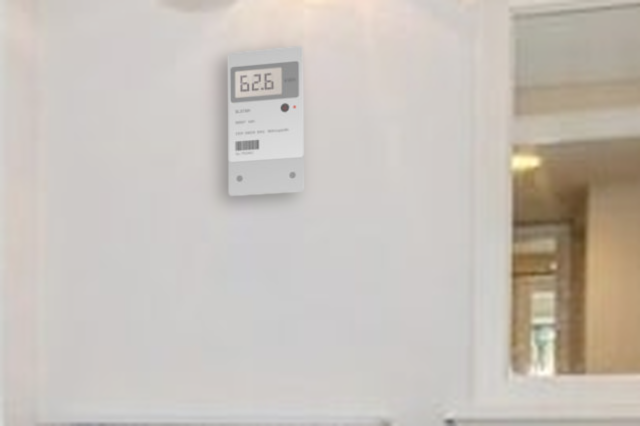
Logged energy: value=62.6 unit=kWh
